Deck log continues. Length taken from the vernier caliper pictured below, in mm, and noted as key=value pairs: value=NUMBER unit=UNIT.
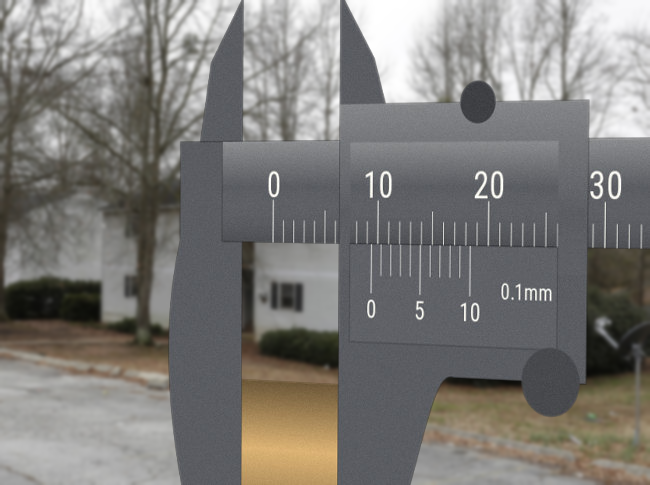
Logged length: value=9.4 unit=mm
